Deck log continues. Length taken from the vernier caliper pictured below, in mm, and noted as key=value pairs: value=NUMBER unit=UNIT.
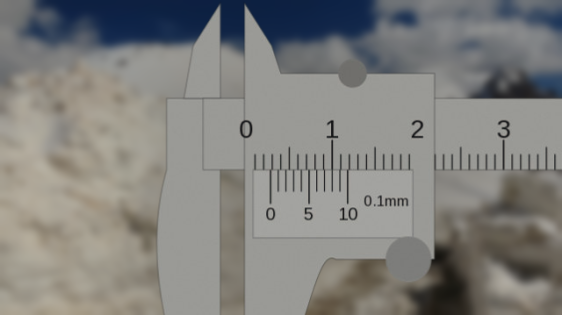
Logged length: value=2.8 unit=mm
